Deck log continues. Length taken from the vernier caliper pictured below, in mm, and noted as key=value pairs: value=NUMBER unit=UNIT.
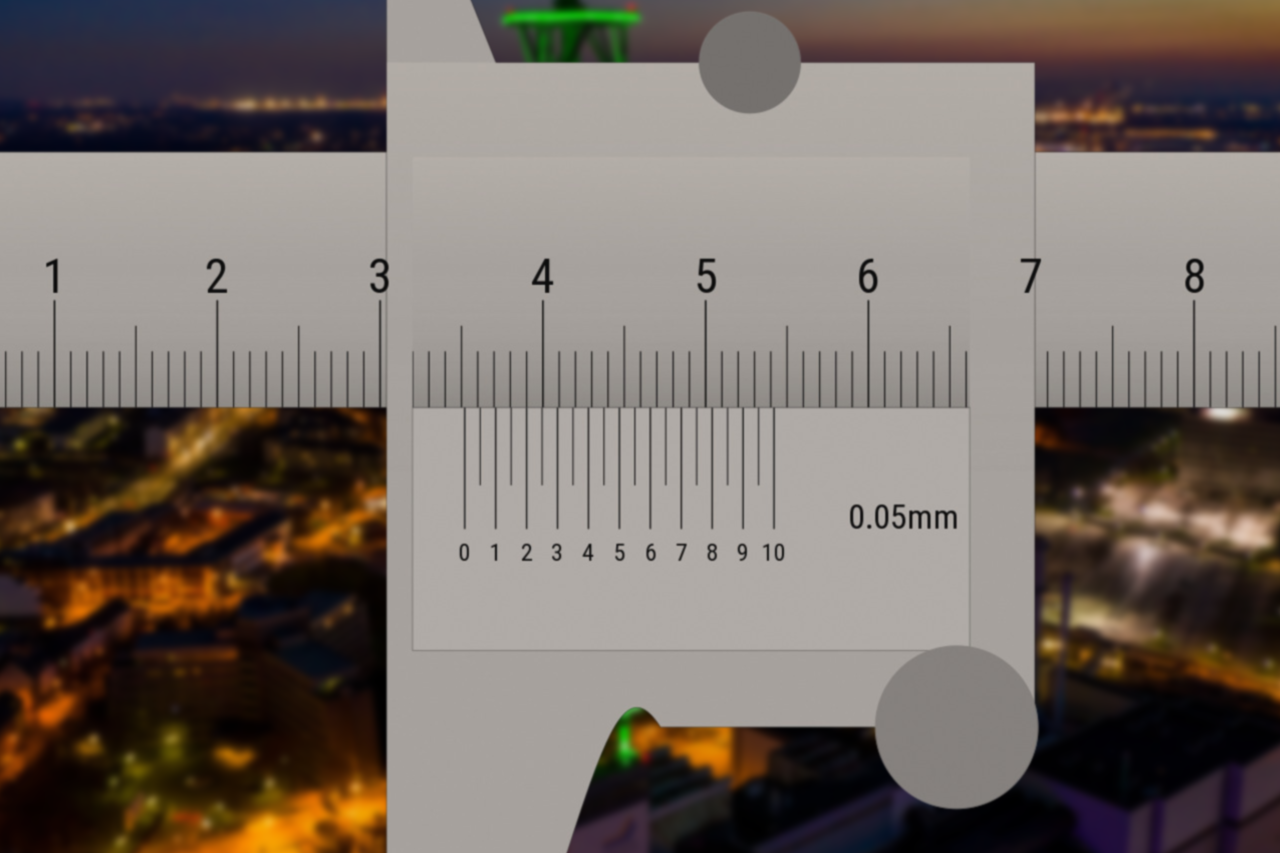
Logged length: value=35.2 unit=mm
